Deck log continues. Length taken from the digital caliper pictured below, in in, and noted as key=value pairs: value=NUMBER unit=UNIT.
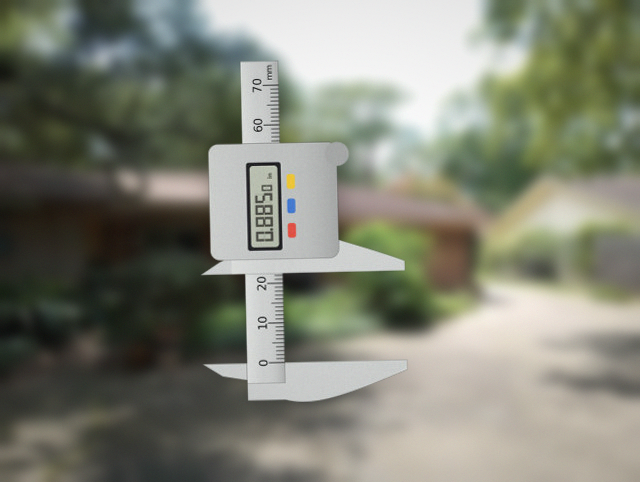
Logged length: value=0.8850 unit=in
